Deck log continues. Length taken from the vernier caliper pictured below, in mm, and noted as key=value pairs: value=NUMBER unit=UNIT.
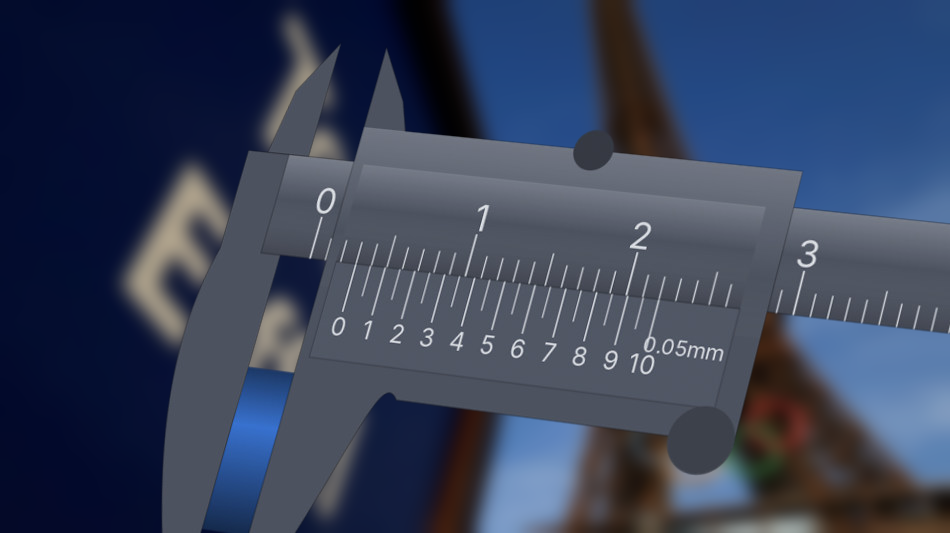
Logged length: value=3.0 unit=mm
